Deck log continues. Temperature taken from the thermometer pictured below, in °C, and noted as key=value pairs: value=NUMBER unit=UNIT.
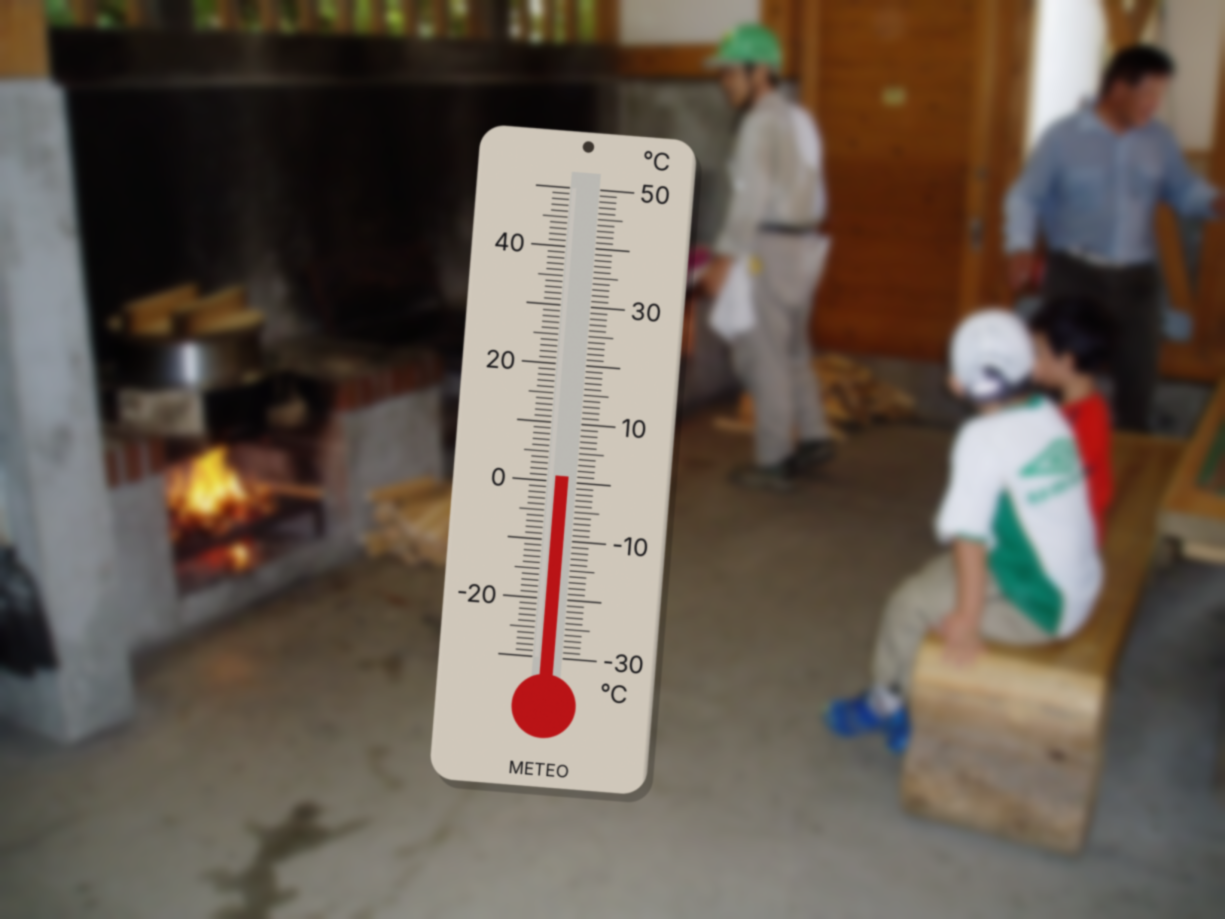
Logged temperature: value=1 unit=°C
